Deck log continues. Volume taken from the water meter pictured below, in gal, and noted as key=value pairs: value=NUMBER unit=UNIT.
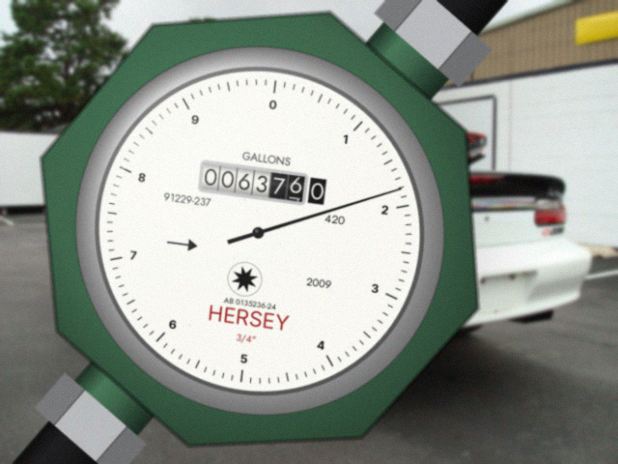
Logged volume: value=63761.8 unit=gal
